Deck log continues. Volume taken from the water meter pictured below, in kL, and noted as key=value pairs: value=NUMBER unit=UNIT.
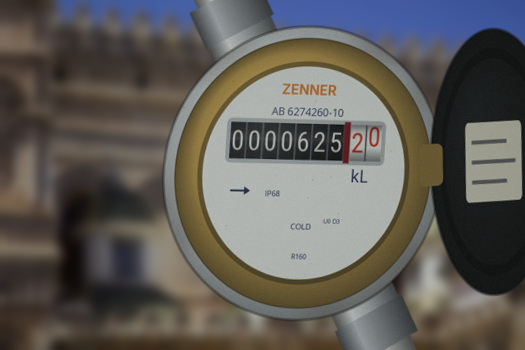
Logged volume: value=625.20 unit=kL
